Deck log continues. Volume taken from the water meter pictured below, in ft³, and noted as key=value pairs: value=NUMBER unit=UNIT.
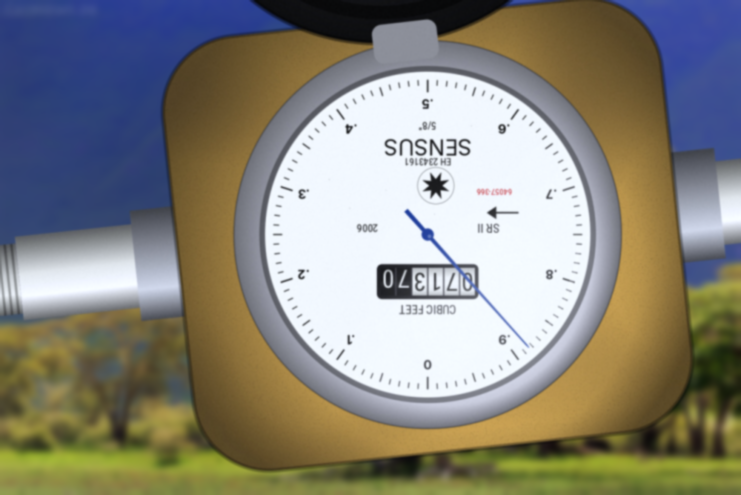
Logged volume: value=71369.88 unit=ft³
